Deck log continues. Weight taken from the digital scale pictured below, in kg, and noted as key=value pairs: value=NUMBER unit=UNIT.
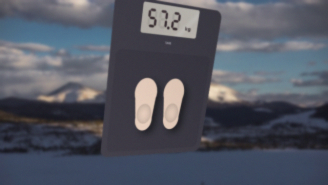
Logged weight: value=57.2 unit=kg
